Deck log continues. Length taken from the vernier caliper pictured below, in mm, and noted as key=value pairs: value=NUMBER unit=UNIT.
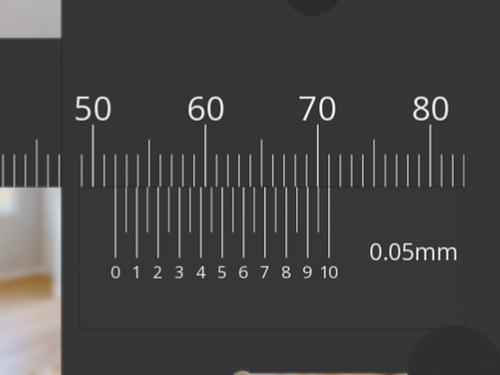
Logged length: value=52.0 unit=mm
